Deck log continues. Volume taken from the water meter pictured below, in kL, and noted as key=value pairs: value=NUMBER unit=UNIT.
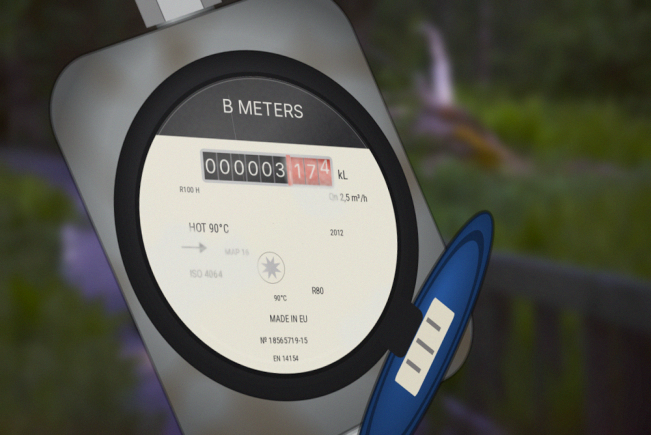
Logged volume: value=3.174 unit=kL
